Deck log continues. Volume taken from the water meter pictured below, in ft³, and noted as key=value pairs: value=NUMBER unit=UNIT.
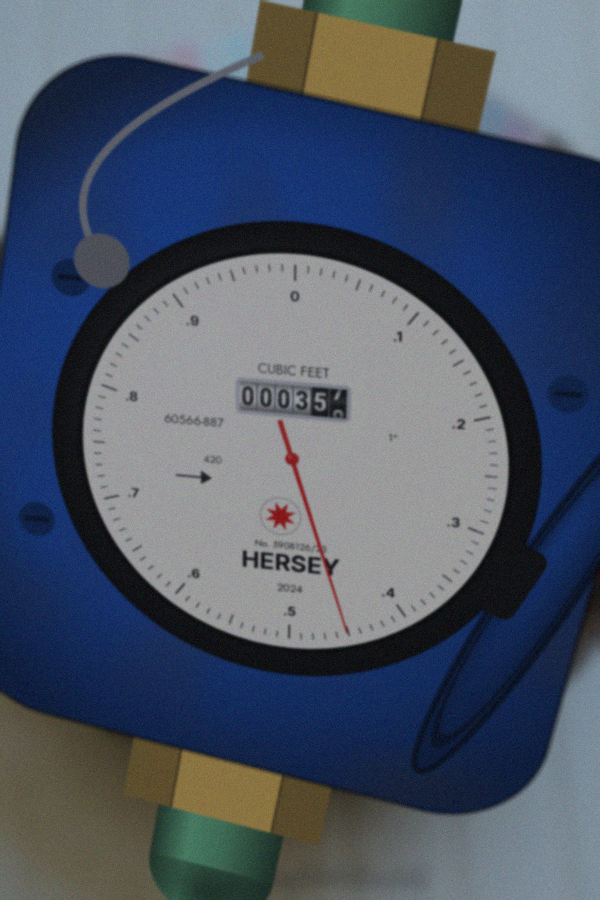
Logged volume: value=357.45 unit=ft³
